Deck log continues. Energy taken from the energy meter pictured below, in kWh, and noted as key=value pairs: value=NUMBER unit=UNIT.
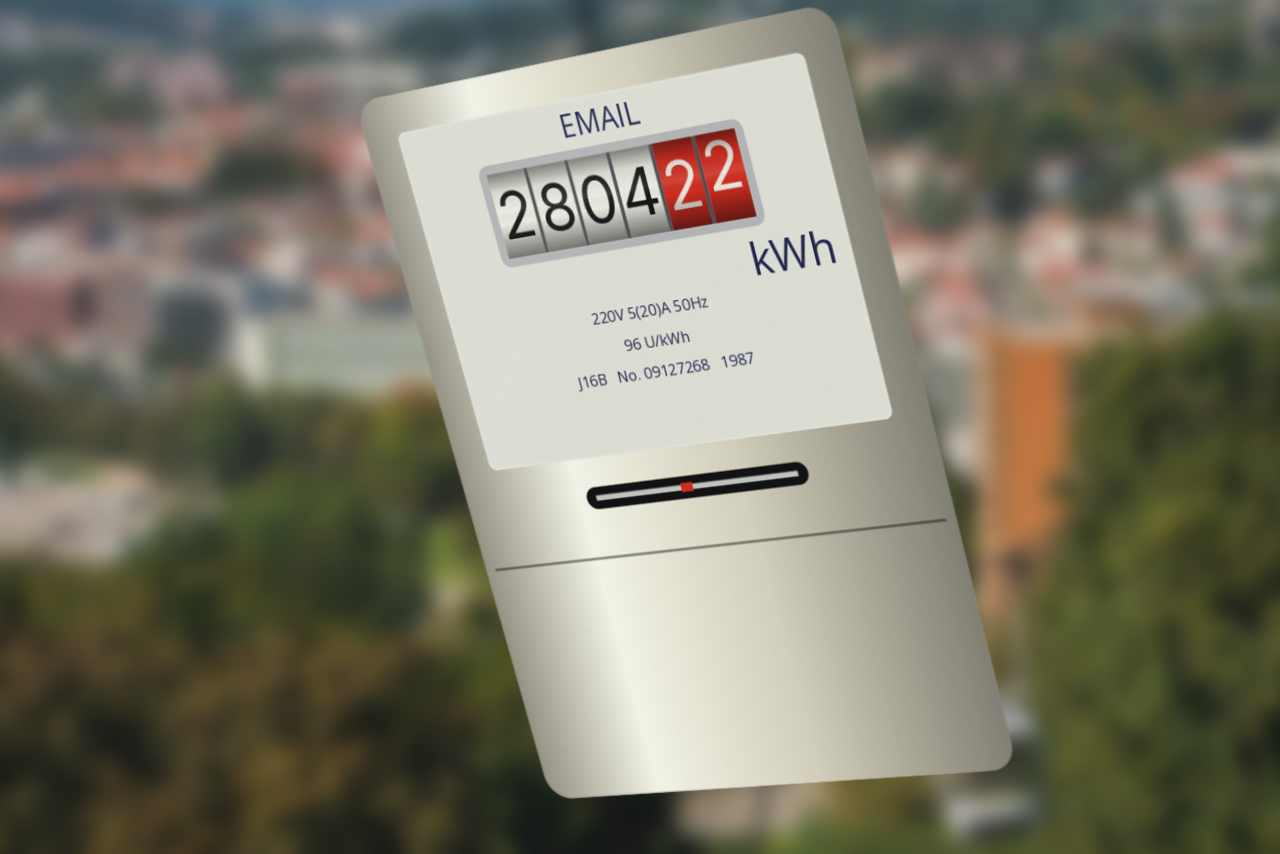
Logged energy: value=2804.22 unit=kWh
